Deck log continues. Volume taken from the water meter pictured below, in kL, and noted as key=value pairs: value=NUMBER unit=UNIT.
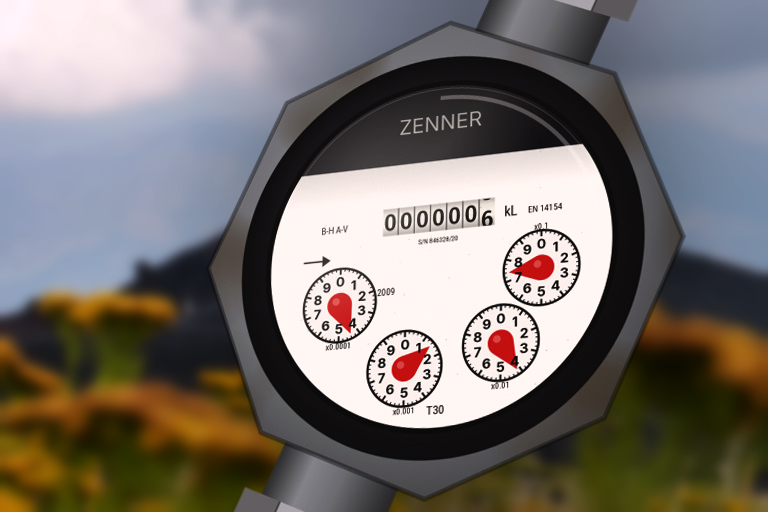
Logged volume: value=5.7414 unit=kL
